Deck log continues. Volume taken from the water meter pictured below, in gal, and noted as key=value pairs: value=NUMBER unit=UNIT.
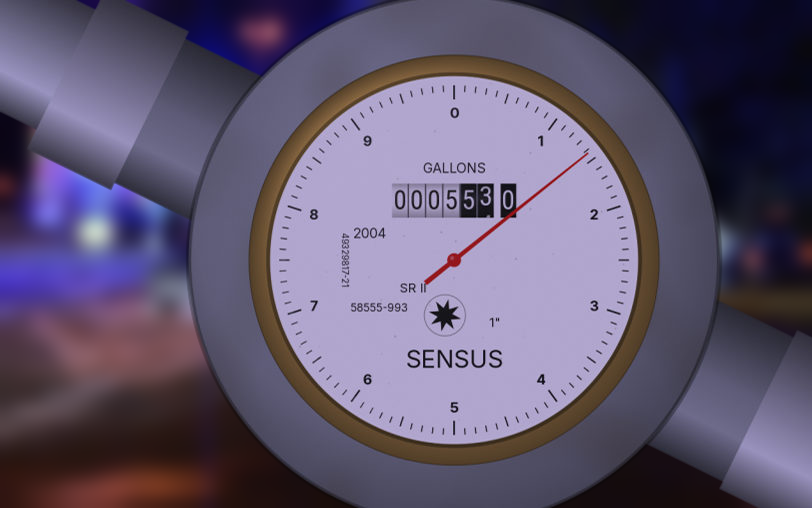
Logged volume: value=5531.4 unit=gal
